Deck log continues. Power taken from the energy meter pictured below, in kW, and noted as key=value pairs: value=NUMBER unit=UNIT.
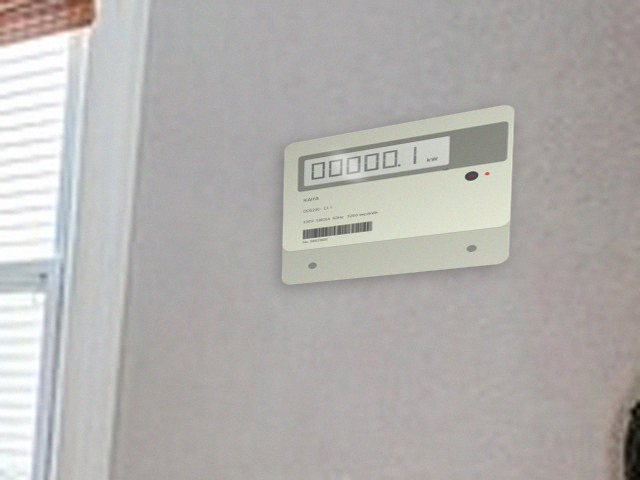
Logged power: value=0.1 unit=kW
